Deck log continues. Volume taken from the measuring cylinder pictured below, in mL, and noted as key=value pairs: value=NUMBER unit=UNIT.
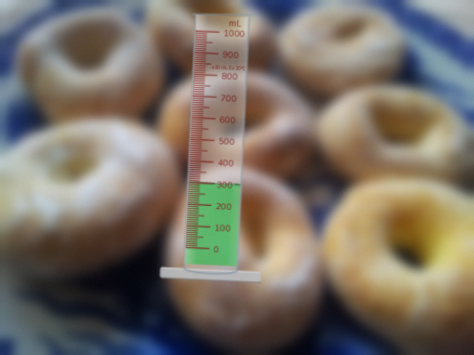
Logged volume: value=300 unit=mL
